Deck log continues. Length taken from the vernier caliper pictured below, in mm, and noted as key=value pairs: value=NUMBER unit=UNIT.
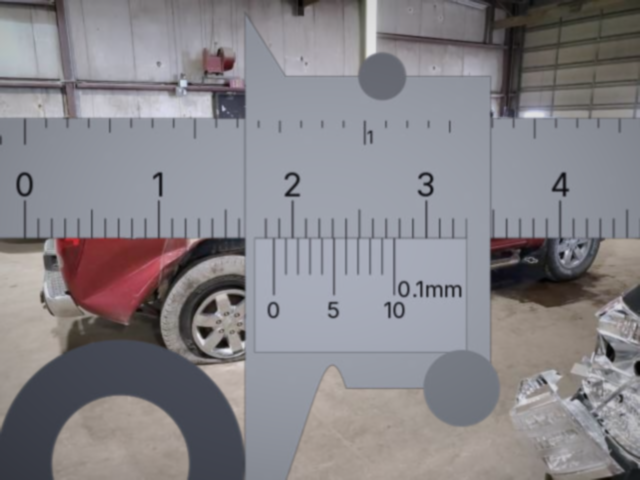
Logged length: value=18.6 unit=mm
